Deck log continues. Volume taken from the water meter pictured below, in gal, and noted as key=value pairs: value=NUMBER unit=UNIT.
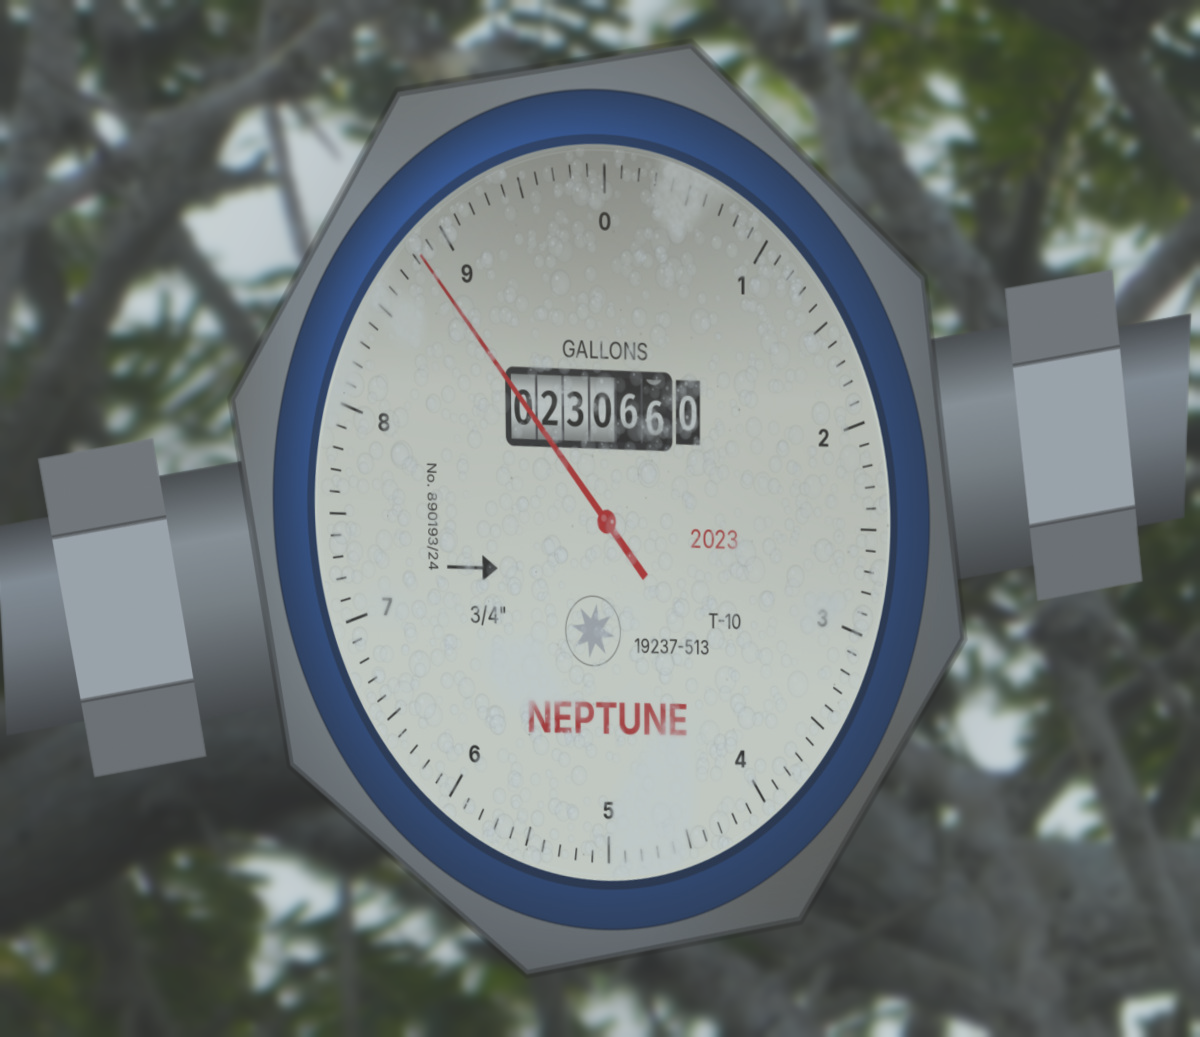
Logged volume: value=230658.8 unit=gal
